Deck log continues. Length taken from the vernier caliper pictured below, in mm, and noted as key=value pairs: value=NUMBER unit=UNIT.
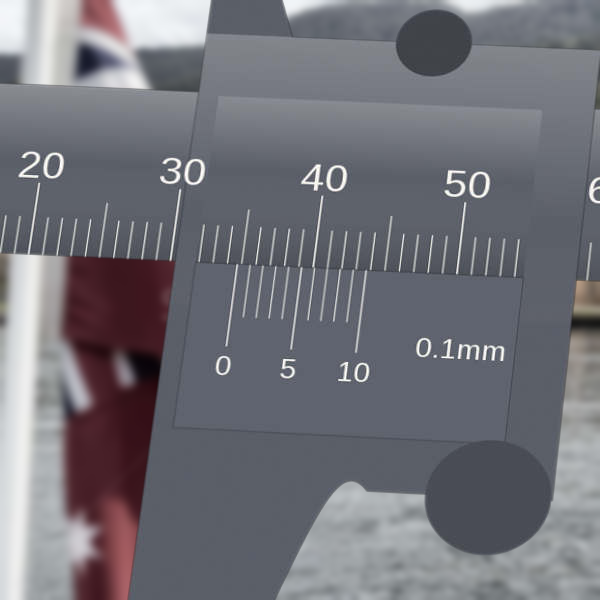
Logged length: value=34.7 unit=mm
